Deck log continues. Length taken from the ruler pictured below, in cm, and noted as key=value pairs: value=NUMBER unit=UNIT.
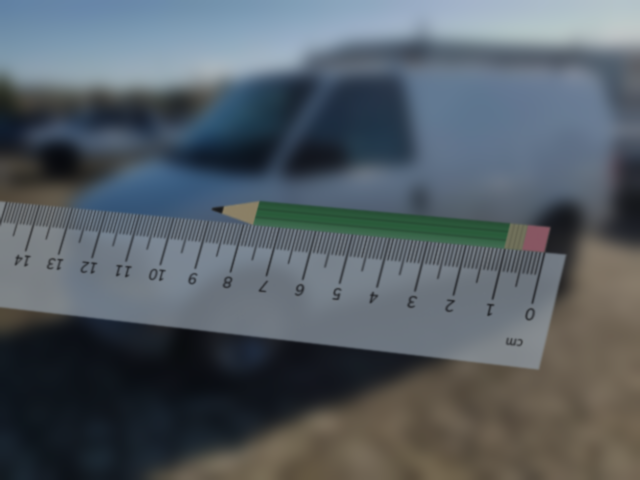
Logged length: value=9 unit=cm
